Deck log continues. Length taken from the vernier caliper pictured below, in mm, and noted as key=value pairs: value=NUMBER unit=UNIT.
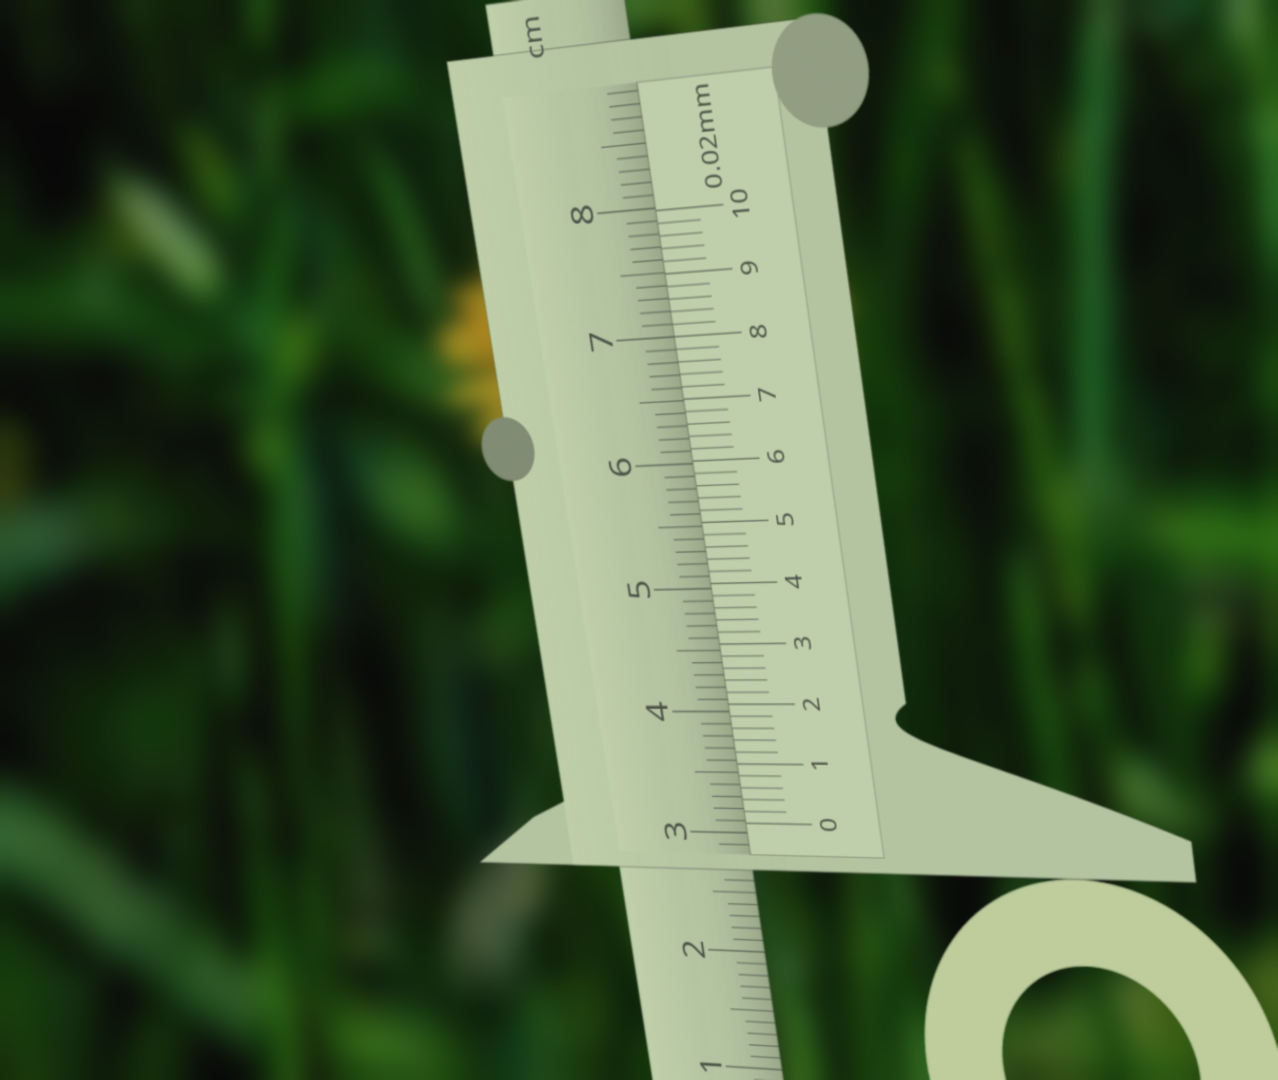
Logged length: value=30.8 unit=mm
